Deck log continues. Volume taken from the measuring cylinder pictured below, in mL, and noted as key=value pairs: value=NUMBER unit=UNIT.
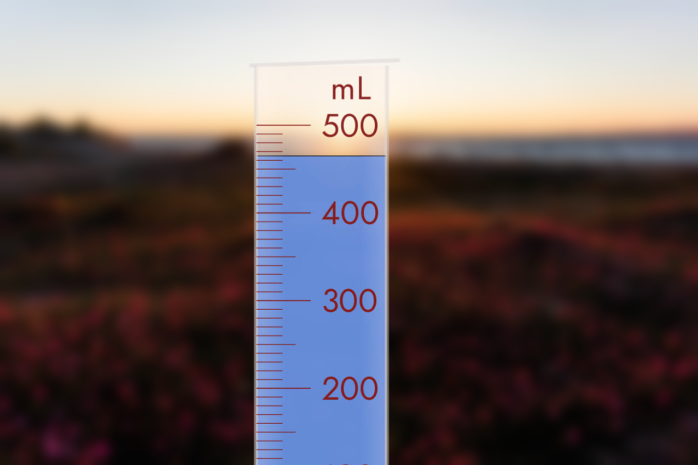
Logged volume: value=465 unit=mL
